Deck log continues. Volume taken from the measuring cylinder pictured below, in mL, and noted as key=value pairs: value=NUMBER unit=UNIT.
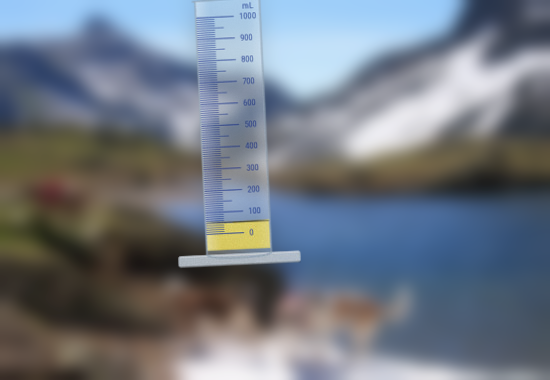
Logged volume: value=50 unit=mL
